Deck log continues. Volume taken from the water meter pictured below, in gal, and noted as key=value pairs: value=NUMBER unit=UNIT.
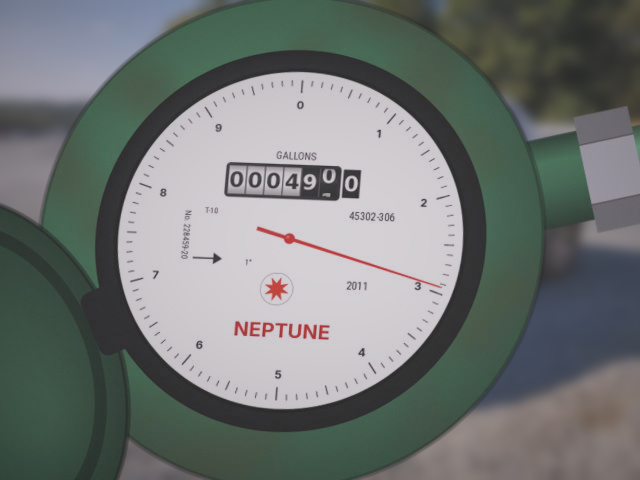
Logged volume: value=4902.9 unit=gal
